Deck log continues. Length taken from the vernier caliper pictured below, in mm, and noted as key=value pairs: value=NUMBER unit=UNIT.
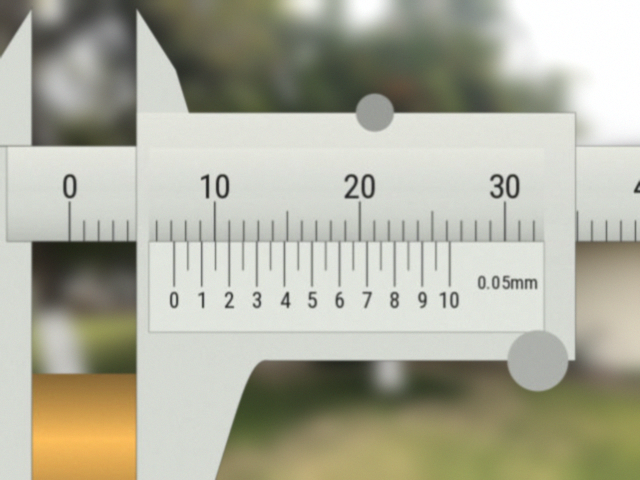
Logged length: value=7.2 unit=mm
